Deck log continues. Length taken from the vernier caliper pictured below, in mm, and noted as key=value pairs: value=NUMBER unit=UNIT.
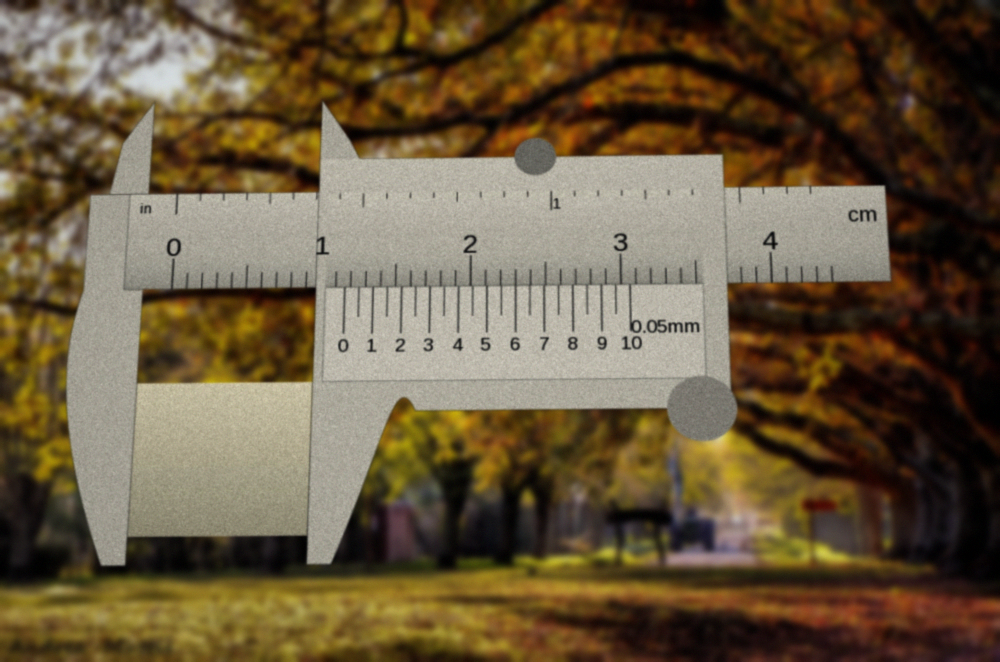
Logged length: value=11.6 unit=mm
